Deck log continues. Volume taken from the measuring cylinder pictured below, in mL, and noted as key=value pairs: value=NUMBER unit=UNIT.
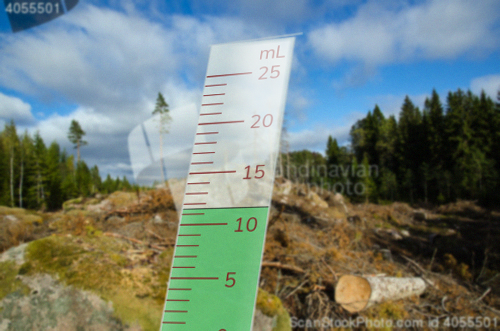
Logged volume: value=11.5 unit=mL
